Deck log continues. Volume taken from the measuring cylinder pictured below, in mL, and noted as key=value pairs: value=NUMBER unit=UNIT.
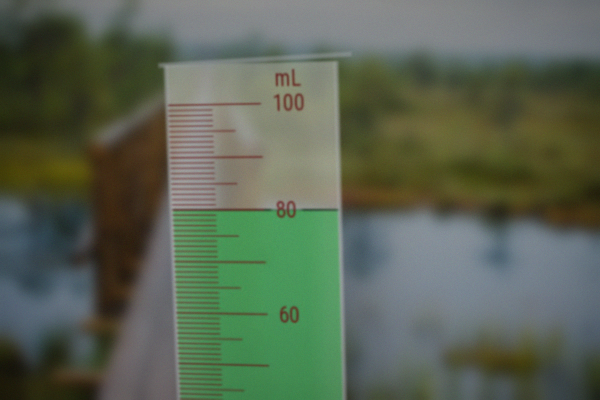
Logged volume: value=80 unit=mL
